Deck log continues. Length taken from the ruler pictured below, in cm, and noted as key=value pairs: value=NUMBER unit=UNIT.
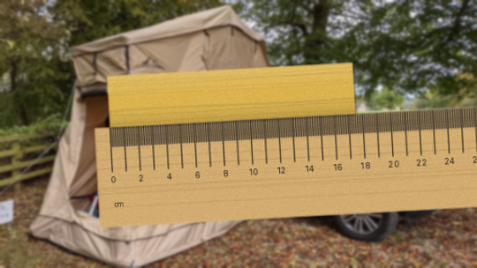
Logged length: value=17.5 unit=cm
